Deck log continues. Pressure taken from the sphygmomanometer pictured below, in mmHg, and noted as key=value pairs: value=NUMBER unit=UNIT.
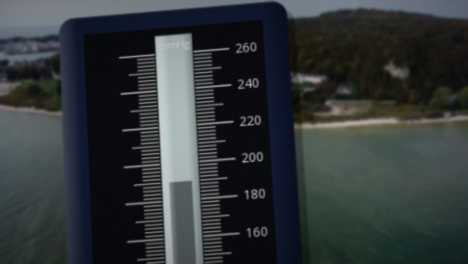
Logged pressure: value=190 unit=mmHg
